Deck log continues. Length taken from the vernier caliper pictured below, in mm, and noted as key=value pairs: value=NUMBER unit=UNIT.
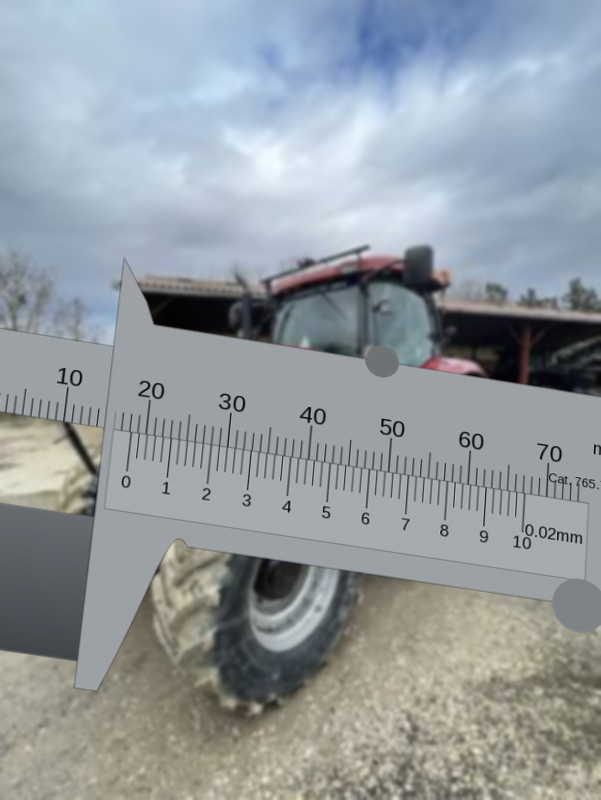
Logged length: value=18.2 unit=mm
